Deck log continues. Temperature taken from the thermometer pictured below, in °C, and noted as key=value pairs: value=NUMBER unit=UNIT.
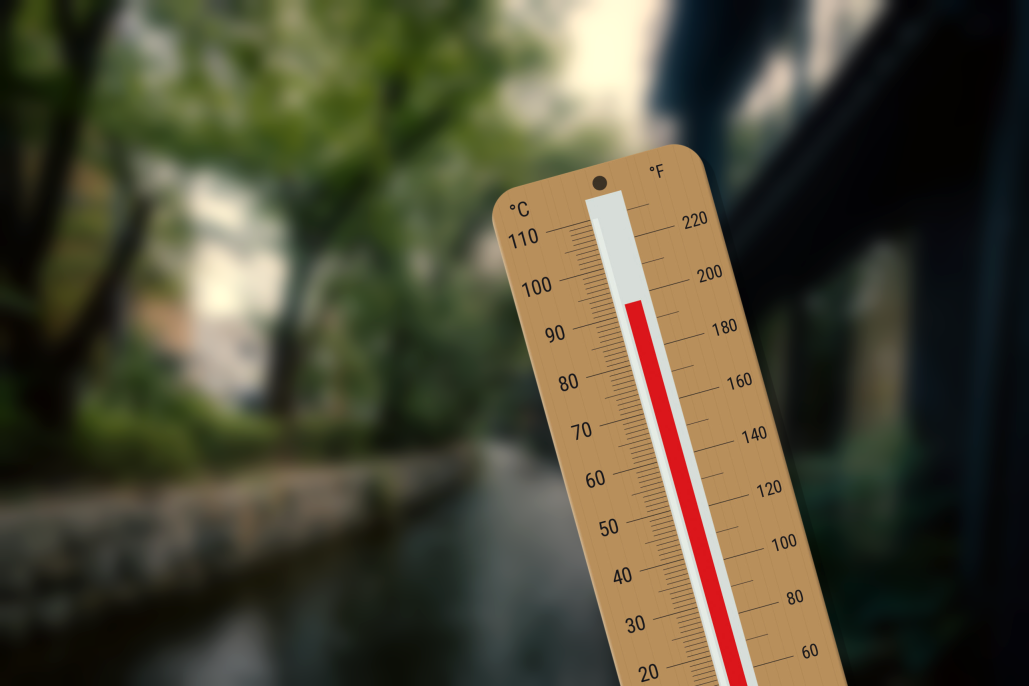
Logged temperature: value=92 unit=°C
